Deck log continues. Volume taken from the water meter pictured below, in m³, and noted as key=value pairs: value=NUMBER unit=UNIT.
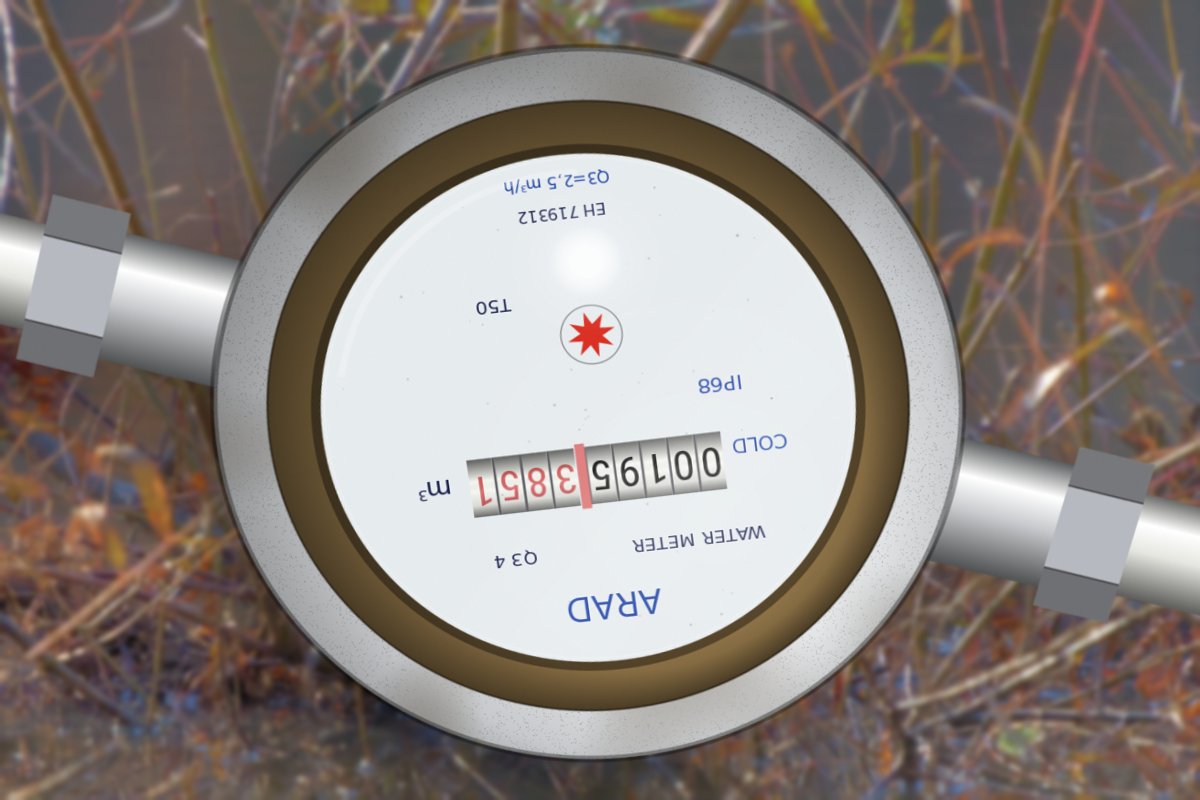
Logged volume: value=195.3851 unit=m³
